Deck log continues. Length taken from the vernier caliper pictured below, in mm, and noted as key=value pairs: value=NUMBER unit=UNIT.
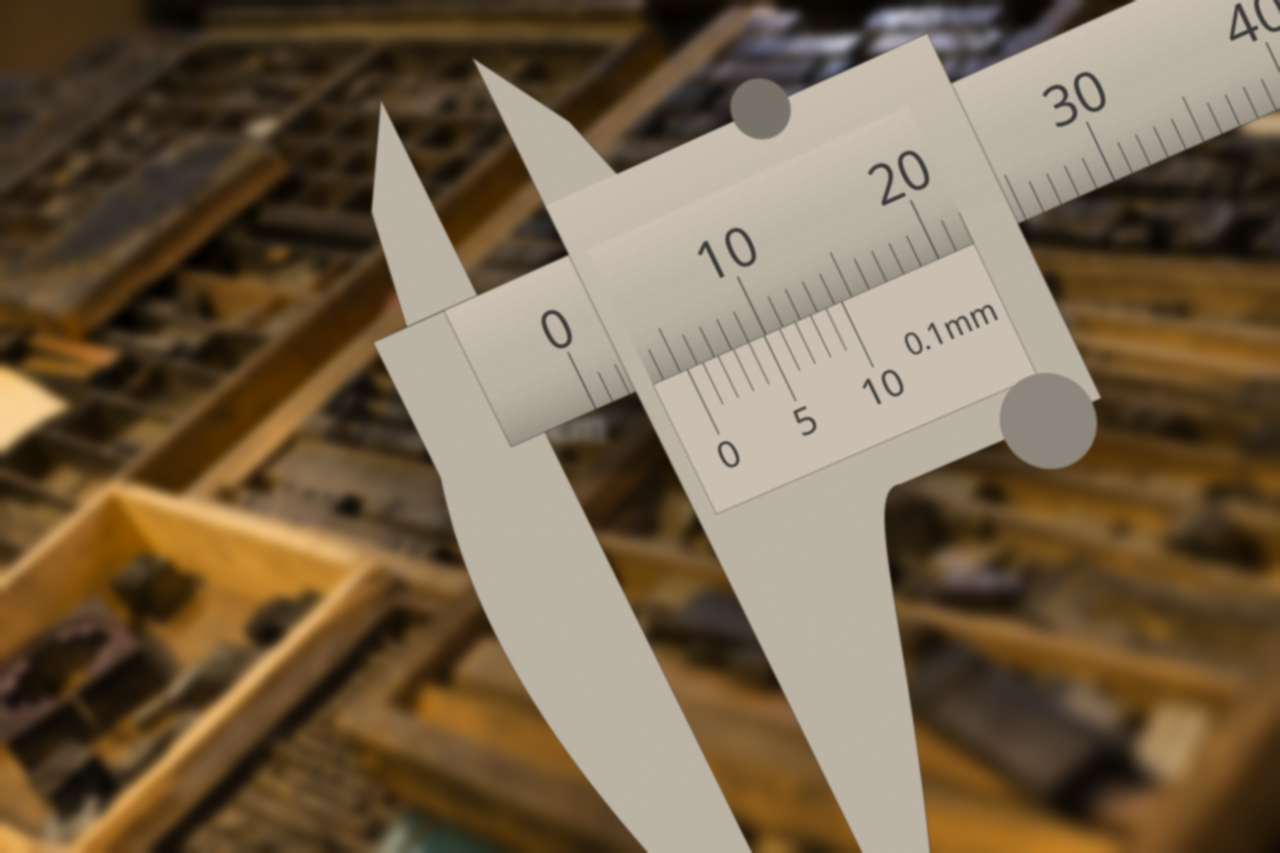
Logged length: value=5.4 unit=mm
